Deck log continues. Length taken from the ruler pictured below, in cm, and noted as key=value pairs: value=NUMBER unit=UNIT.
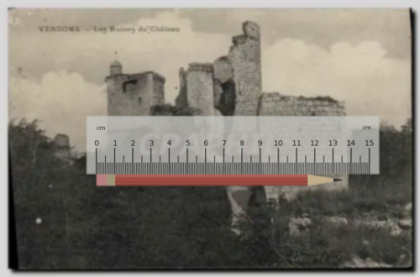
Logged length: value=13.5 unit=cm
